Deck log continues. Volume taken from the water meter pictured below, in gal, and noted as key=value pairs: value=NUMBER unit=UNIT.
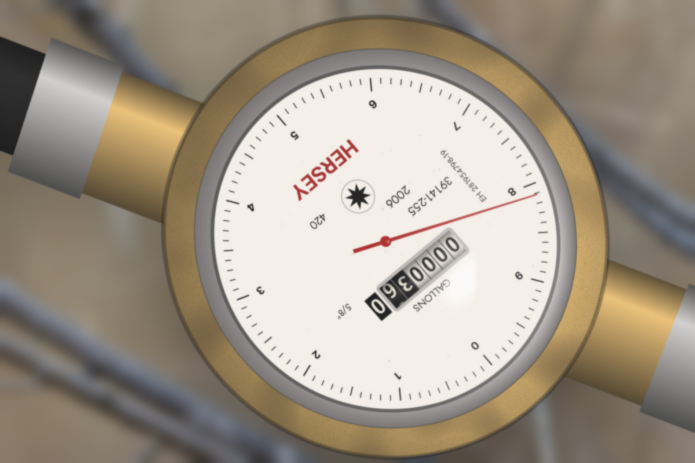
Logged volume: value=358.1 unit=gal
